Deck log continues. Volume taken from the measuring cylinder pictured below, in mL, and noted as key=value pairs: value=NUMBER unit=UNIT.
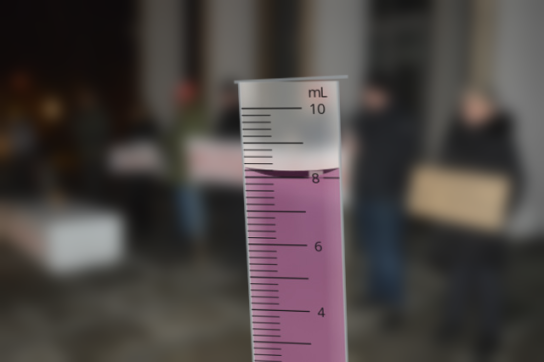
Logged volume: value=8 unit=mL
